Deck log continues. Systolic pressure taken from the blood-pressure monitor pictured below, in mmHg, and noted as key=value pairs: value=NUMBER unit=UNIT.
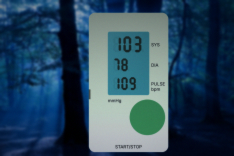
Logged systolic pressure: value=103 unit=mmHg
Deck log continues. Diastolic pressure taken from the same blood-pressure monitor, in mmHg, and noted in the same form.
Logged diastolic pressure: value=78 unit=mmHg
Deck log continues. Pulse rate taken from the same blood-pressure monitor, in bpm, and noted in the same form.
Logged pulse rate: value=109 unit=bpm
